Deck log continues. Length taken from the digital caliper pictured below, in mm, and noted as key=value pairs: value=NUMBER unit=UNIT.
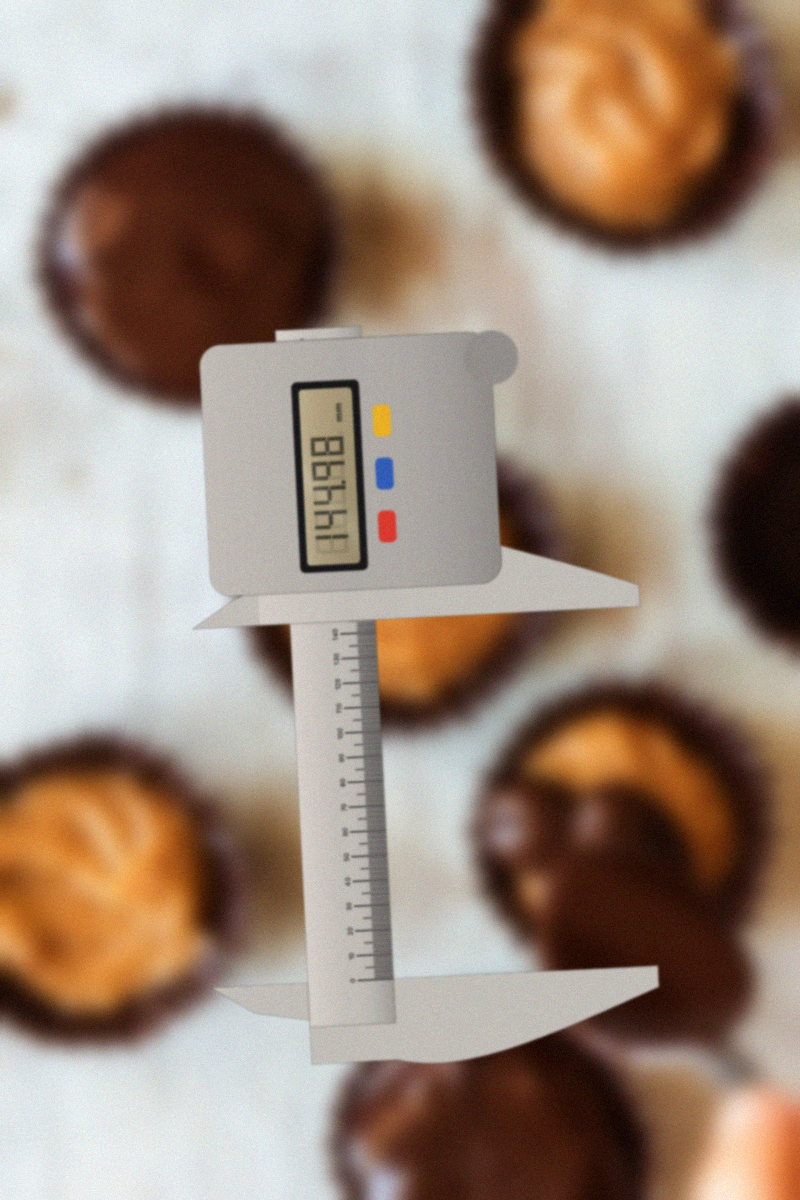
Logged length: value=144.98 unit=mm
